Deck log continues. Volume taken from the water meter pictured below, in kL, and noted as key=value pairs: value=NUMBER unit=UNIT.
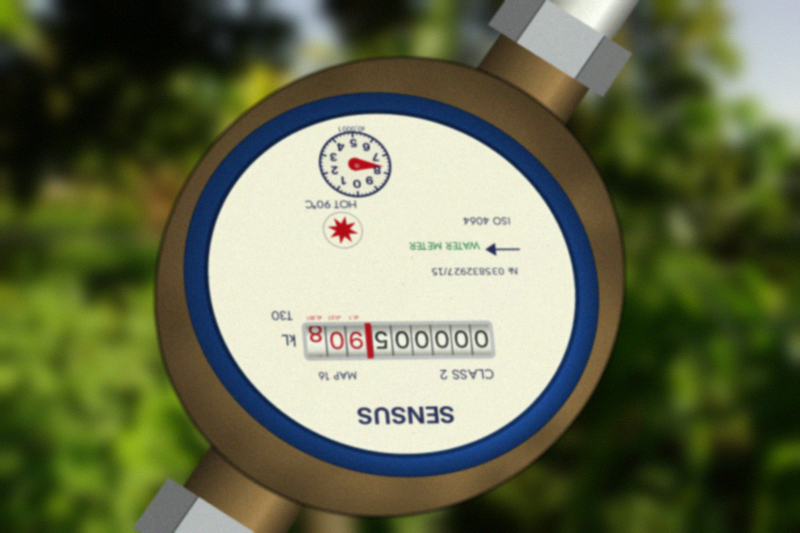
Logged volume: value=5.9077 unit=kL
